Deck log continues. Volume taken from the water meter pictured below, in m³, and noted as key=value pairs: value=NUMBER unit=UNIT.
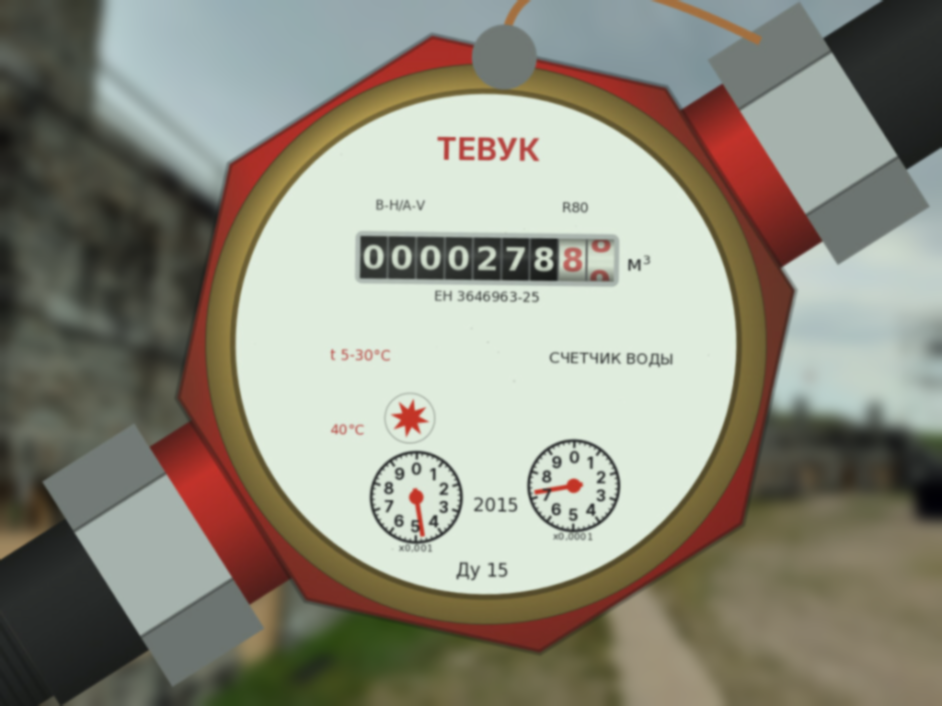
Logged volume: value=278.8847 unit=m³
